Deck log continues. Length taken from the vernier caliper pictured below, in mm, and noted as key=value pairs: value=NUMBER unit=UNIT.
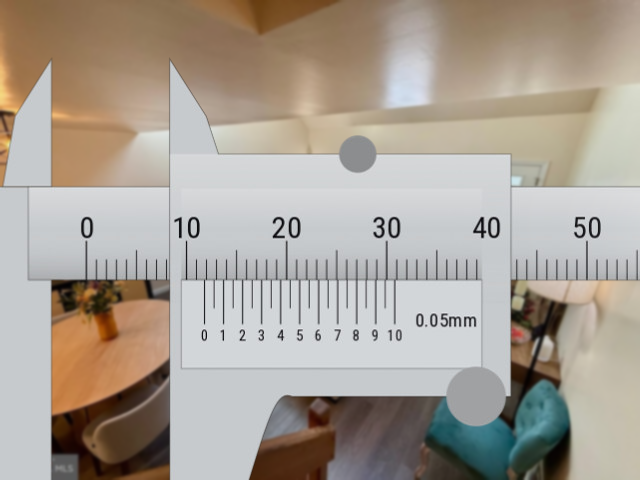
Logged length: value=11.8 unit=mm
